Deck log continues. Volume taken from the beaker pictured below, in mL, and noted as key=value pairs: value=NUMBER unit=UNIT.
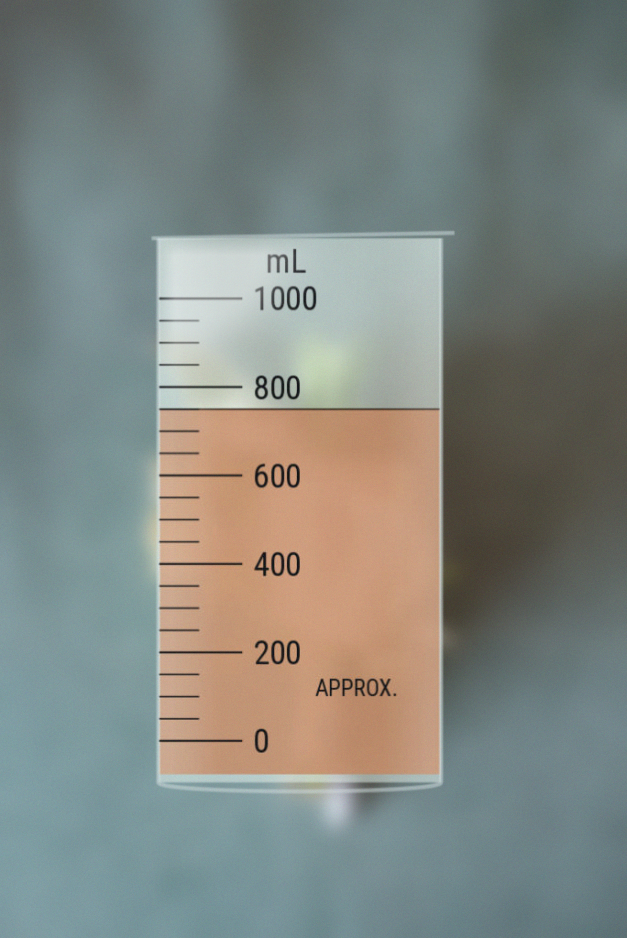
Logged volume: value=750 unit=mL
